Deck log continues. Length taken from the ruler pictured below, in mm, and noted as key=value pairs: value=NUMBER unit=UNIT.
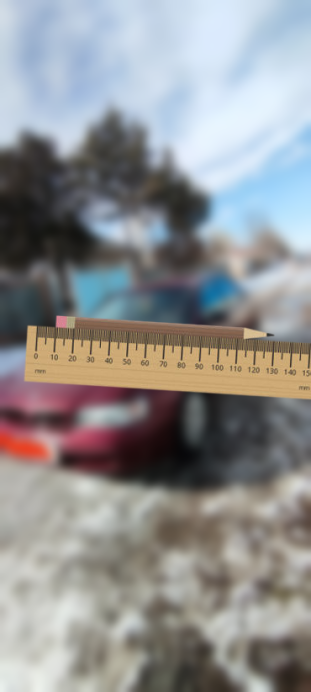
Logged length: value=120 unit=mm
